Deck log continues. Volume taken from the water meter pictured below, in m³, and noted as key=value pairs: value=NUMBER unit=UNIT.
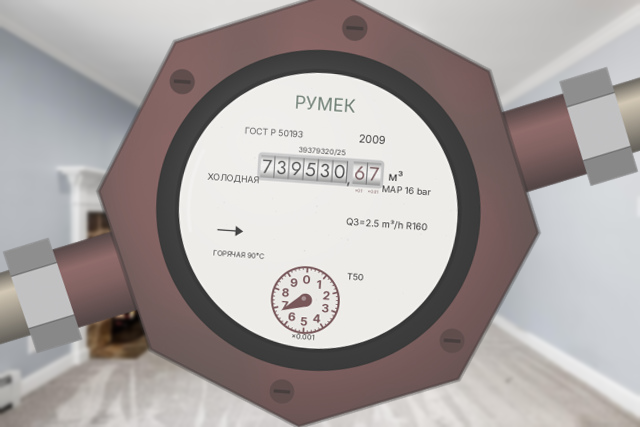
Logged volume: value=739530.676 unit=m³
